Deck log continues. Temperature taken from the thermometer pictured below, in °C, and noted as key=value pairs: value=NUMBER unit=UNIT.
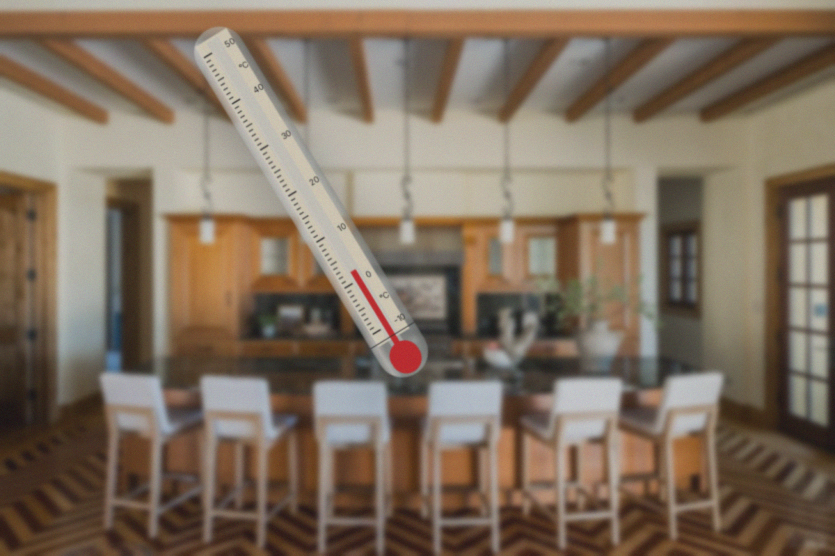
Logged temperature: value=2 unit=°C
